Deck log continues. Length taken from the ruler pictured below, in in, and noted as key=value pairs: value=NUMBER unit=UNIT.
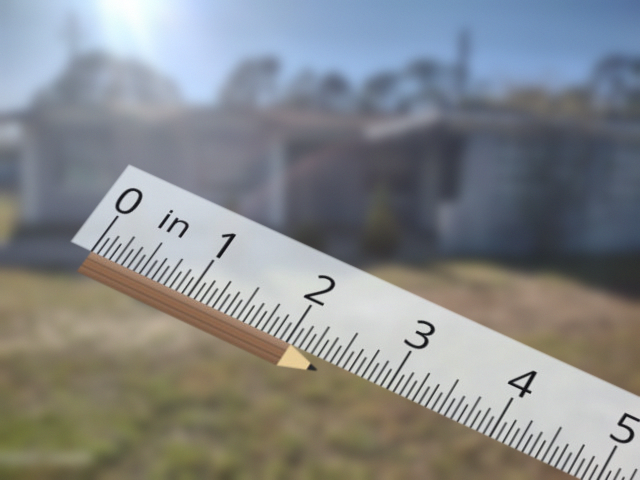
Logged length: value=2.375 unit=in
